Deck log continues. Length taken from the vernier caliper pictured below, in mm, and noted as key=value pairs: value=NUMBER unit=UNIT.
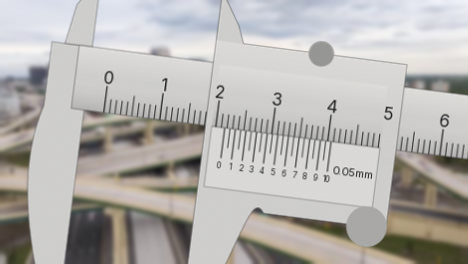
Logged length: value=21.6 unit=mm
